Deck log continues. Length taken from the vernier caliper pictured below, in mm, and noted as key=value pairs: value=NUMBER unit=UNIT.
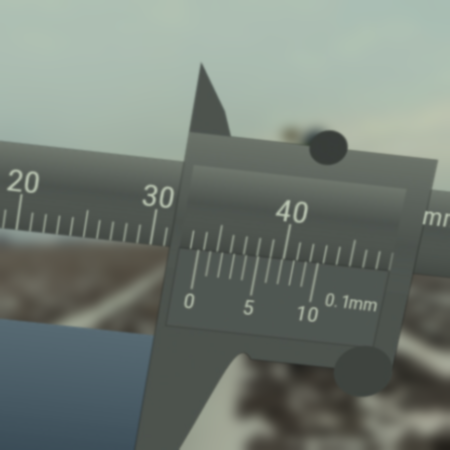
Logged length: value=33.6 unit=mm
